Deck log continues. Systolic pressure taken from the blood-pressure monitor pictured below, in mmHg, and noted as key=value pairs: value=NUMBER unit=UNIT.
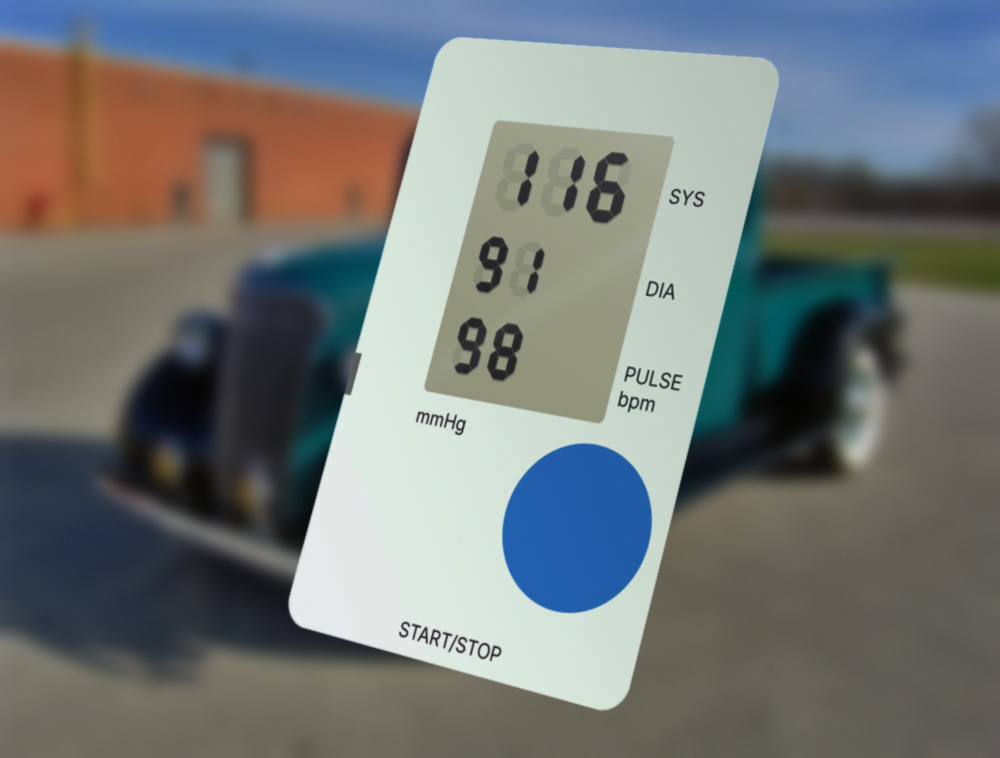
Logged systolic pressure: value=116 unit=mmHg
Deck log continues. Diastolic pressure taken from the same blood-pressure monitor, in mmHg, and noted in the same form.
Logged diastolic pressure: value=91 unit=mmHg
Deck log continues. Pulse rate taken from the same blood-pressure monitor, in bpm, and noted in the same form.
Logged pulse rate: value=98 unit=bpm
